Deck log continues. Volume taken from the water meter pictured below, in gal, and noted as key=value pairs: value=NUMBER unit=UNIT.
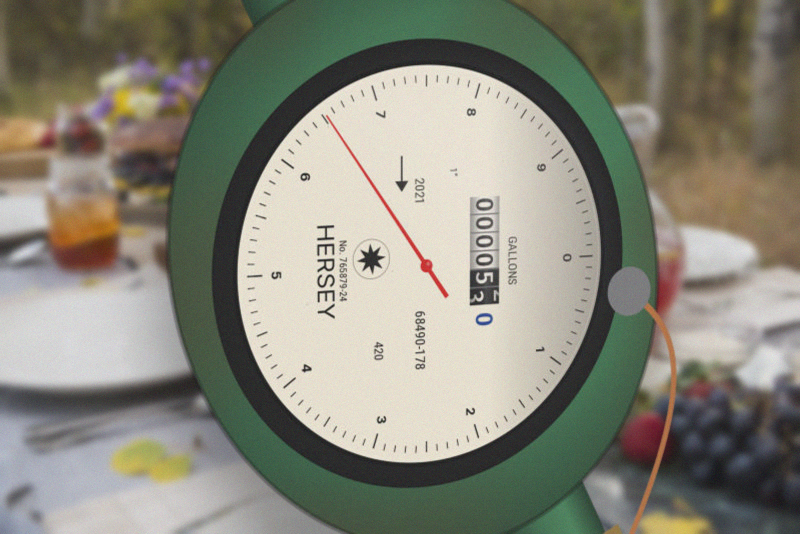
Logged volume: value=526.5 unit=gal
